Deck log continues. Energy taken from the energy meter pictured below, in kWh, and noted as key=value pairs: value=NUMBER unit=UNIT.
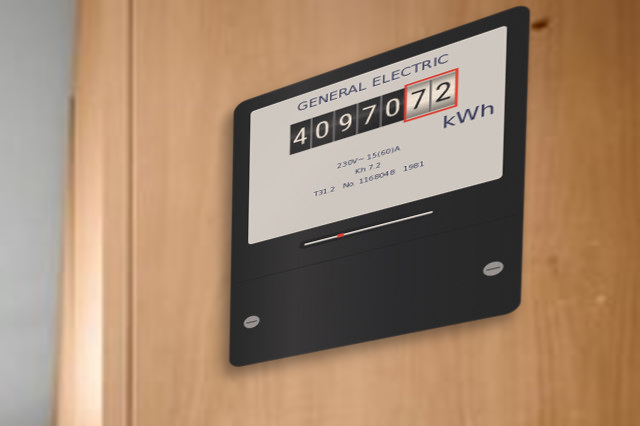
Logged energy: value=40970.72 unit=kWh
